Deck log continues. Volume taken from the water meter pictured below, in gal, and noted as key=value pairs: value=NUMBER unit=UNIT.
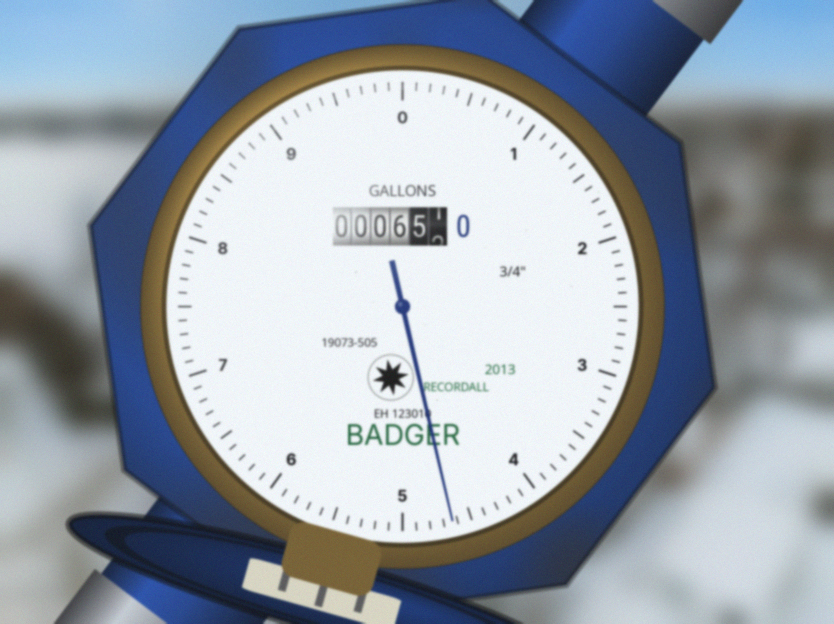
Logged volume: value=6514.6 unit=gal
